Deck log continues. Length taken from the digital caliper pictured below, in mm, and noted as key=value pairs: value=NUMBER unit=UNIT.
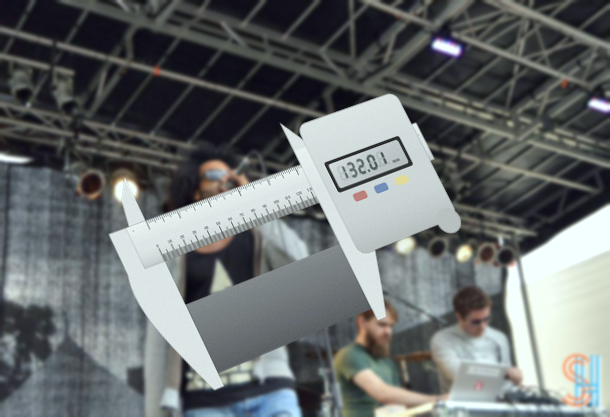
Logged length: value=132.01 unit=mm
